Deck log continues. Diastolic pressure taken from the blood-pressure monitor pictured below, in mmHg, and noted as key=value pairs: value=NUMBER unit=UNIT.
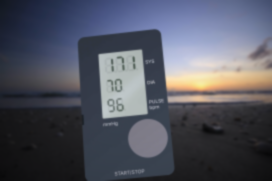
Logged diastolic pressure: value=70 unit=mmHg
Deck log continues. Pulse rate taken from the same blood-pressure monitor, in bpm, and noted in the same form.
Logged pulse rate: value=96 unit=bpm
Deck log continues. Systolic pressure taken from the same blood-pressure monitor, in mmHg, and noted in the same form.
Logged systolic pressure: value=171 unit=mmHg
